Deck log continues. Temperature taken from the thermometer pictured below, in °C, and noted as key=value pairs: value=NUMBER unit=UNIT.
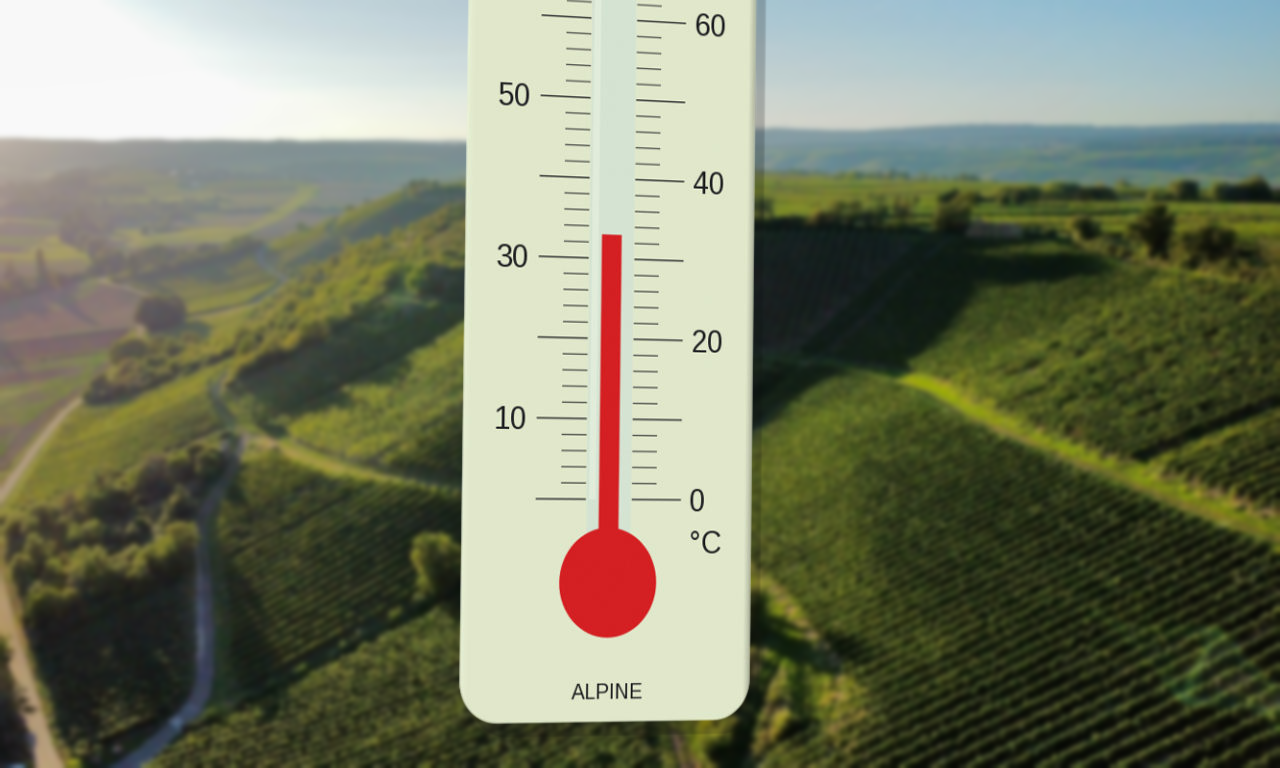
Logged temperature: value=33 unit=°C
